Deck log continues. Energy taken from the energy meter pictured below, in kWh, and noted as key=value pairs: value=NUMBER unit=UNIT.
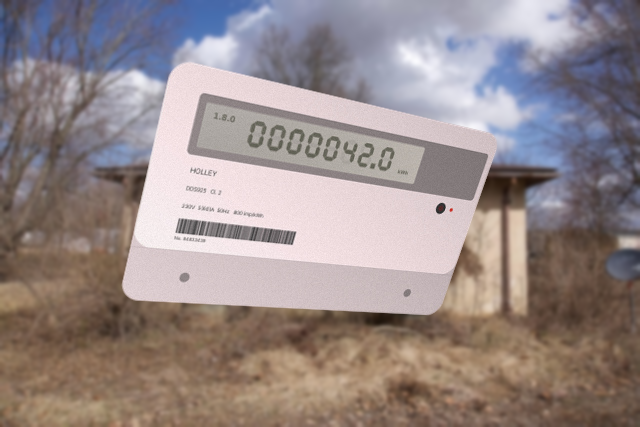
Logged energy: value=42.0 unit=kWh
